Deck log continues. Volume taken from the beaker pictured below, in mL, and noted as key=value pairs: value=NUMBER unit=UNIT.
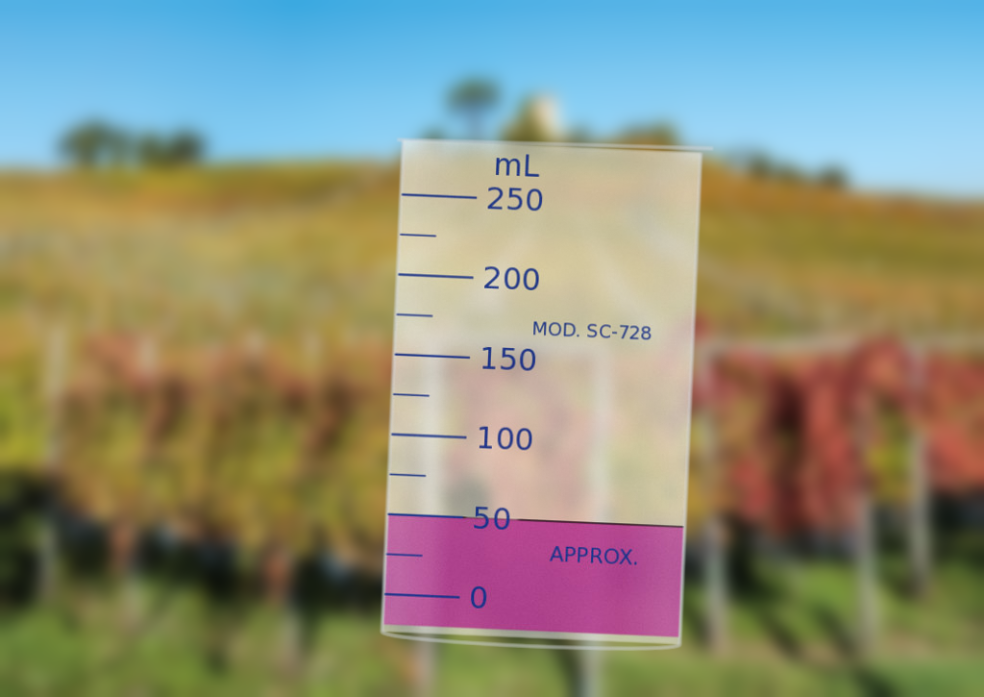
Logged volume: value=50 unit=mL
